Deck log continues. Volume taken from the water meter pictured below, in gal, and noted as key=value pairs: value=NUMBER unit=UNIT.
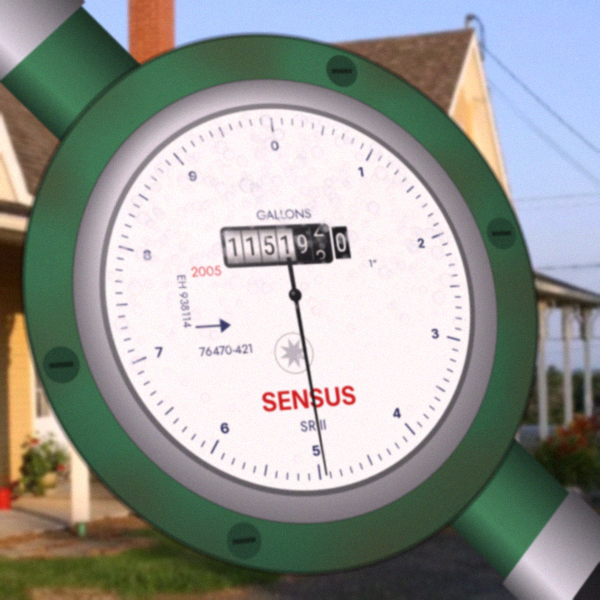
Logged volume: value=1151924.9 unit=gal
